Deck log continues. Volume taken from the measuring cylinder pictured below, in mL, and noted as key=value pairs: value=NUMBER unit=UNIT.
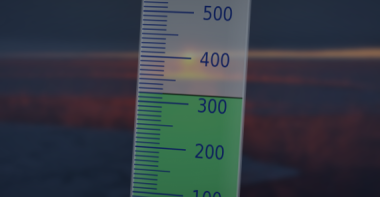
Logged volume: value=320 unit=mL
